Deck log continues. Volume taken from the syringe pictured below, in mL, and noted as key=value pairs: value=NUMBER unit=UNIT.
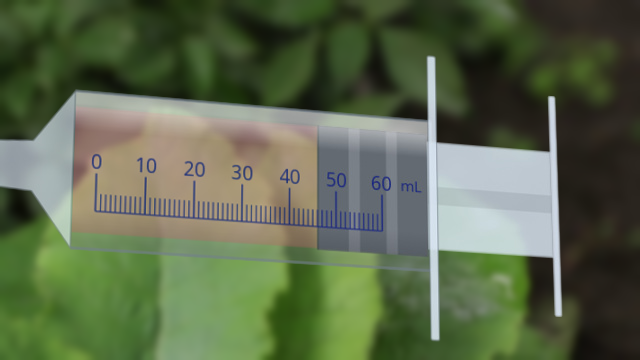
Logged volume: value=46 unit=mL
